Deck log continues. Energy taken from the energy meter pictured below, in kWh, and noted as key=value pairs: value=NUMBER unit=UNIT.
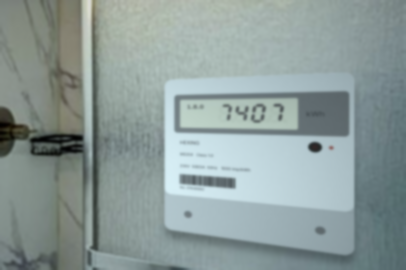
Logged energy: value=7407 unit=kWh
